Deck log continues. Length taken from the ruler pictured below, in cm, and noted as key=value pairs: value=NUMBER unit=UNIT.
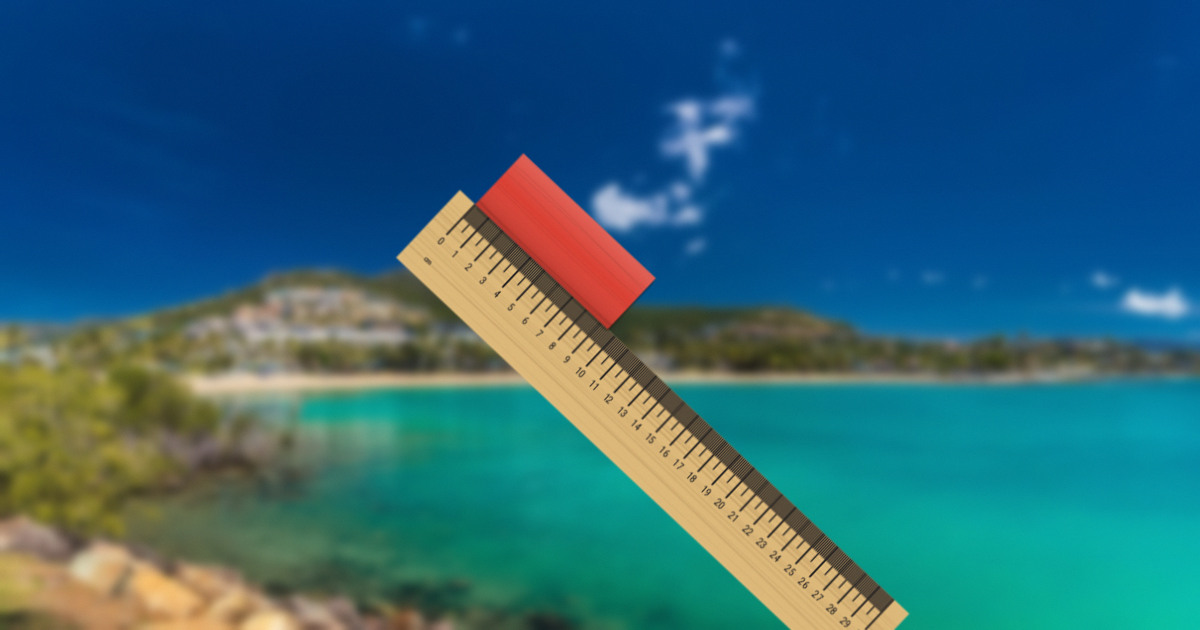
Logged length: value=9.5 unit=cm
